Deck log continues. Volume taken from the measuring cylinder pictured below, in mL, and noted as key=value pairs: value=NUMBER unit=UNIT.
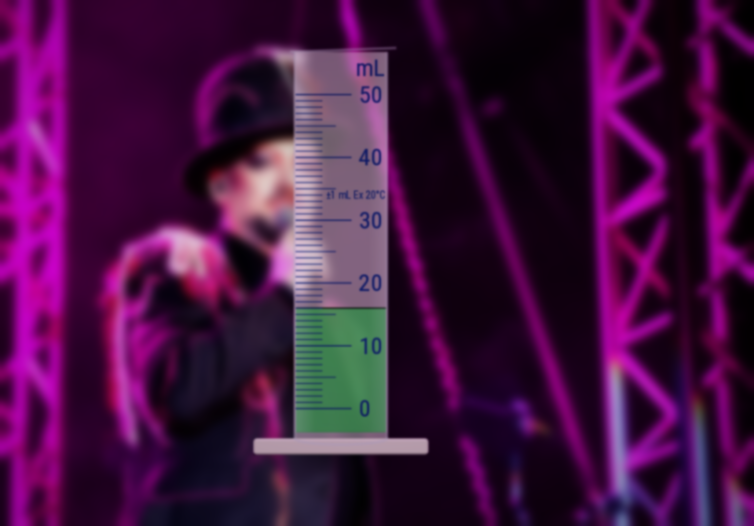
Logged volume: value=16 unit=mL
